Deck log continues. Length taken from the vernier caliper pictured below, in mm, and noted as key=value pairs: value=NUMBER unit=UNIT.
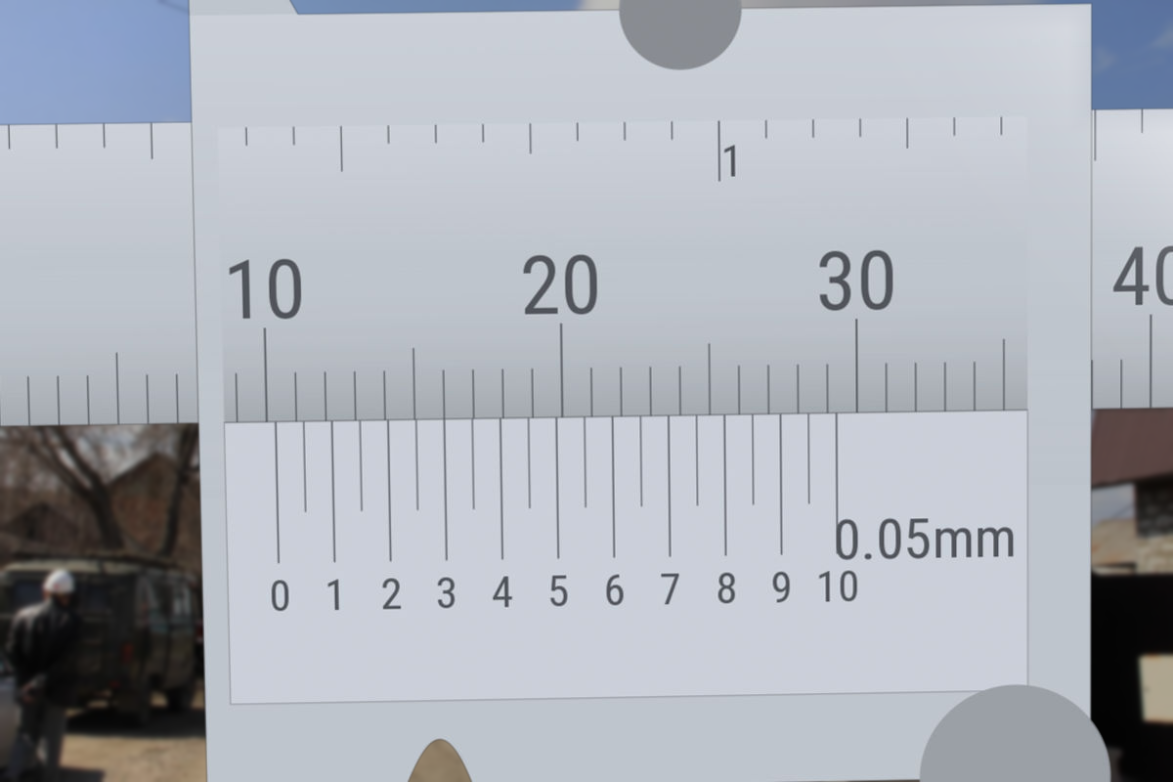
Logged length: value=10.30 unit=mm
